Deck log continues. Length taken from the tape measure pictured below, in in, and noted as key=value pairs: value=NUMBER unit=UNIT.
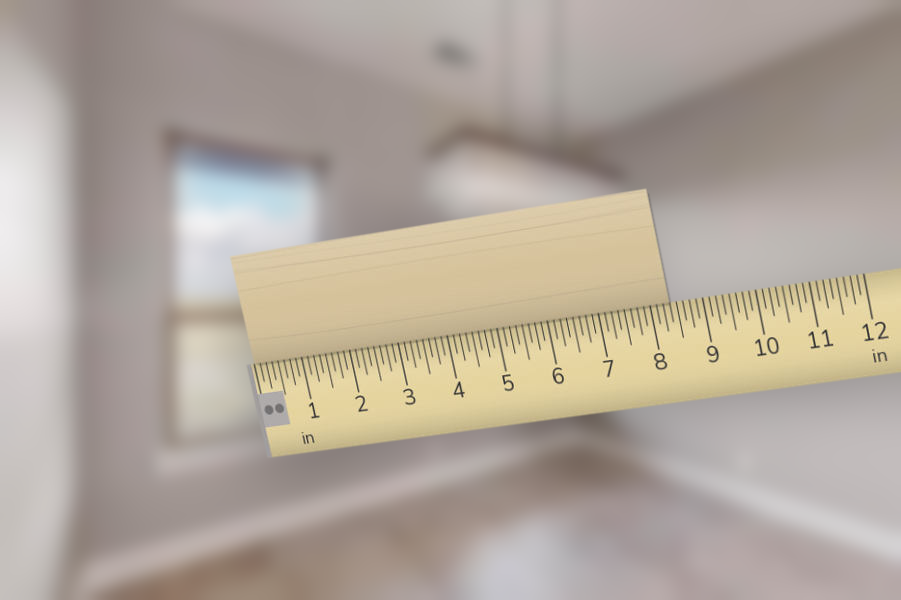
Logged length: value=8.375 unit=in
